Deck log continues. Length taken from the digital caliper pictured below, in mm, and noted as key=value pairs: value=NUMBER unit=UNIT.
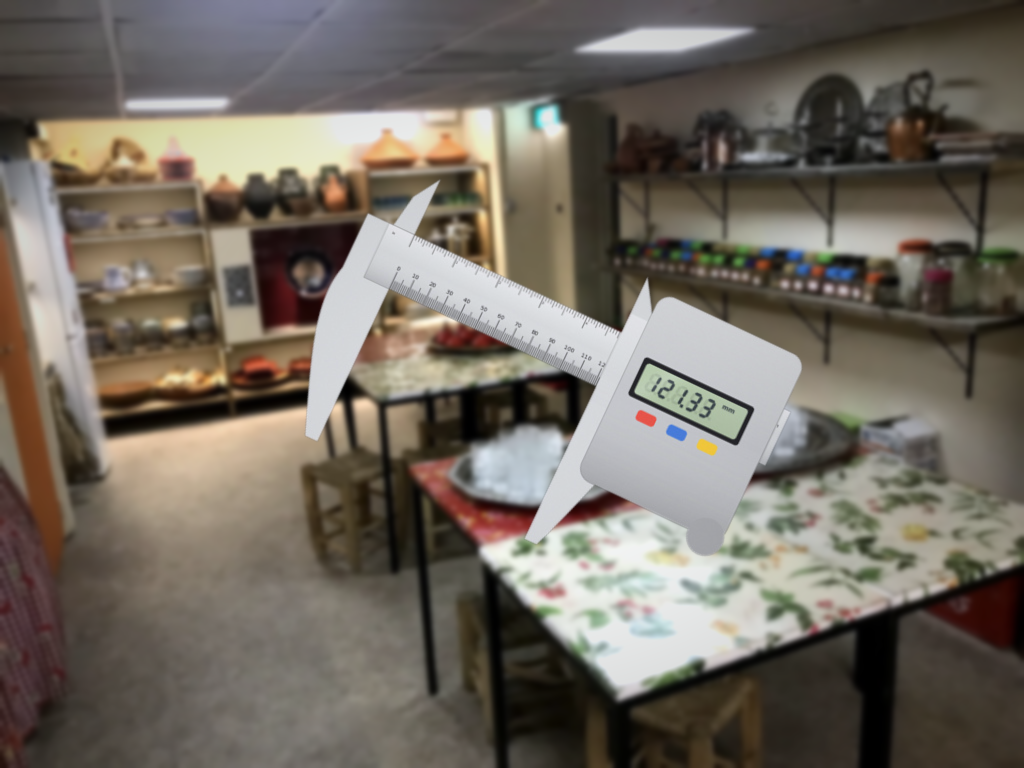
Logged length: value=121.33 unit=mm
